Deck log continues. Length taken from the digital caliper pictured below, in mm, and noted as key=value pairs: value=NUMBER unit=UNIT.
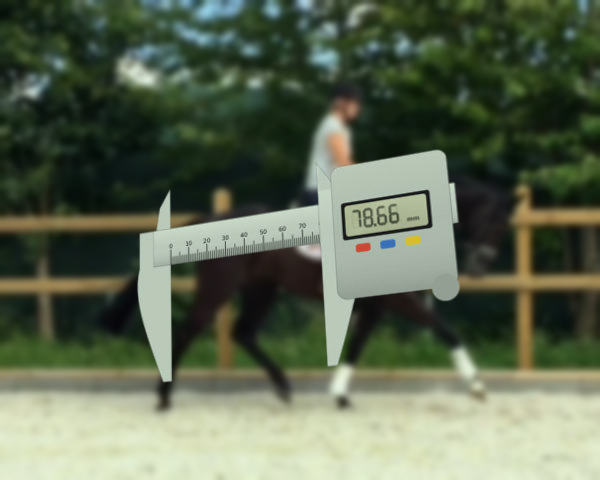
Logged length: value=78.66 unit=mm
